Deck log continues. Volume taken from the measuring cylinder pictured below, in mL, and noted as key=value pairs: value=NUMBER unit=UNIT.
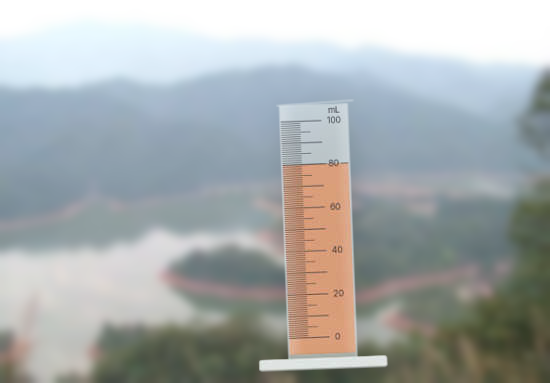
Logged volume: value=80 unit=mL
